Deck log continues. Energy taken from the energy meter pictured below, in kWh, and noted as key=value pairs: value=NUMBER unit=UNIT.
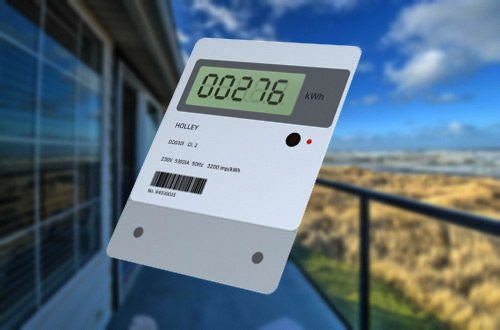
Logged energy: value=276 unit=kWh
